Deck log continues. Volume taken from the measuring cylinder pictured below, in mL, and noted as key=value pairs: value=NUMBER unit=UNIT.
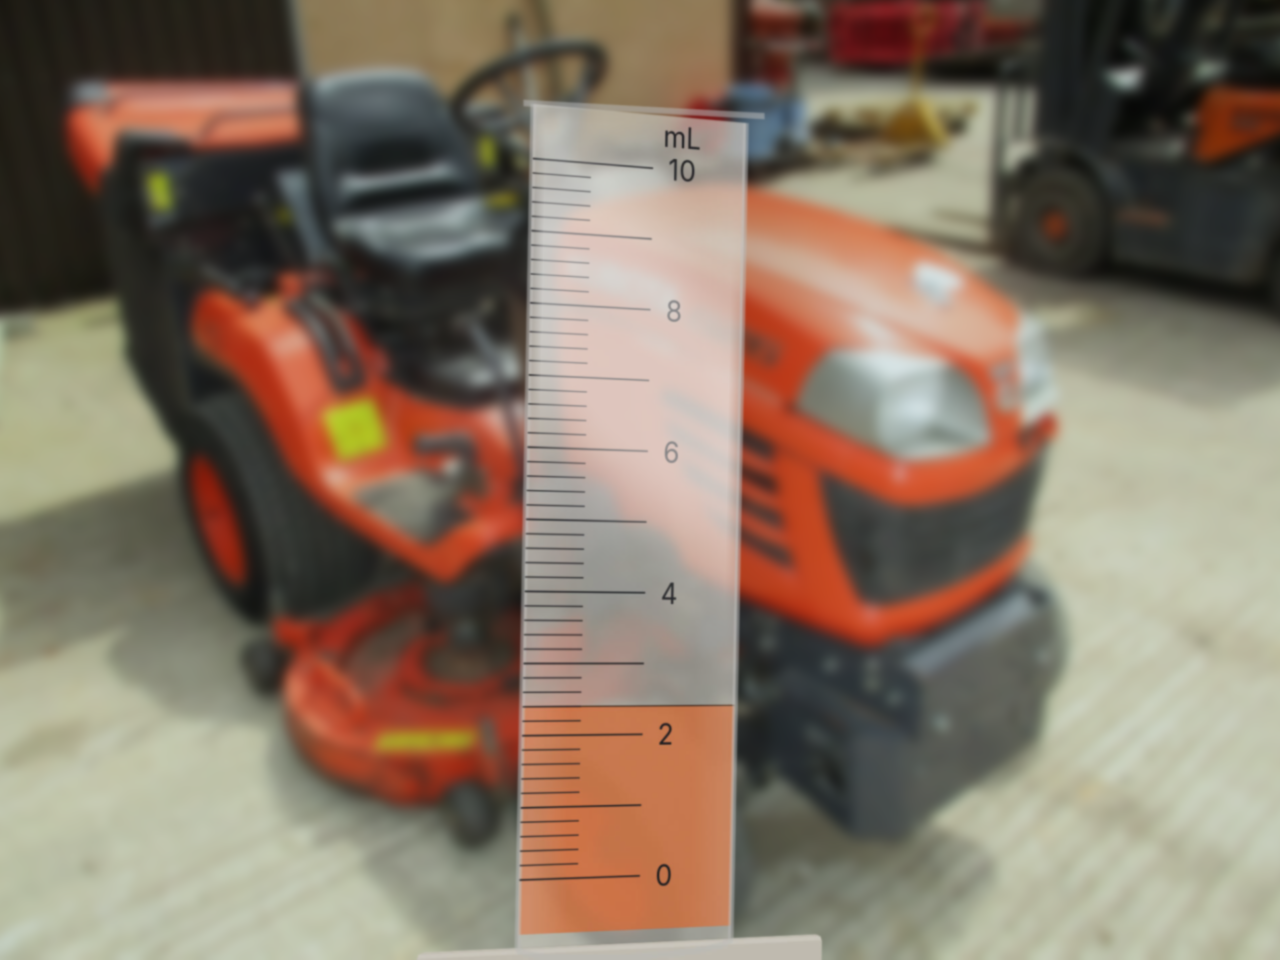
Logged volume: value=2.4 unit=mL
